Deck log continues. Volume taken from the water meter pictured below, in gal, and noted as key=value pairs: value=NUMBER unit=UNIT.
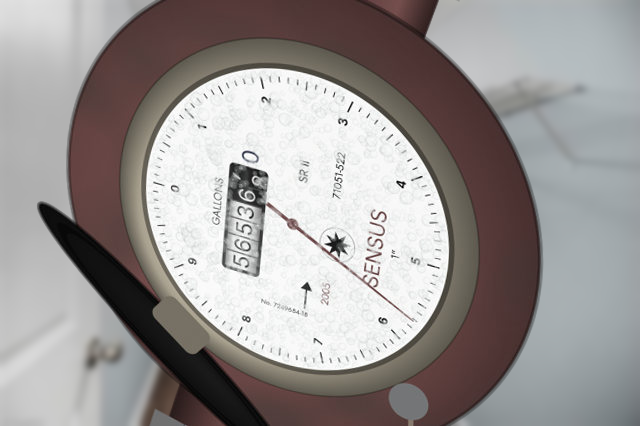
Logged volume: value=5653675.7 unit=gal
